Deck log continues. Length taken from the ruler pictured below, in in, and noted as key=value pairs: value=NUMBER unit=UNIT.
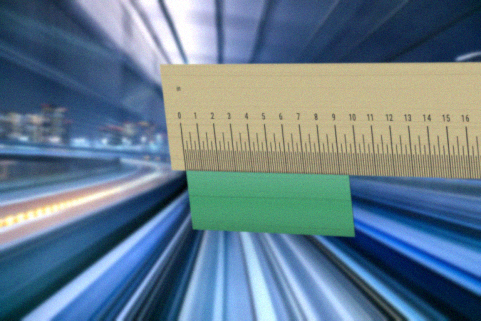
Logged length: value=9.5 unit=in
